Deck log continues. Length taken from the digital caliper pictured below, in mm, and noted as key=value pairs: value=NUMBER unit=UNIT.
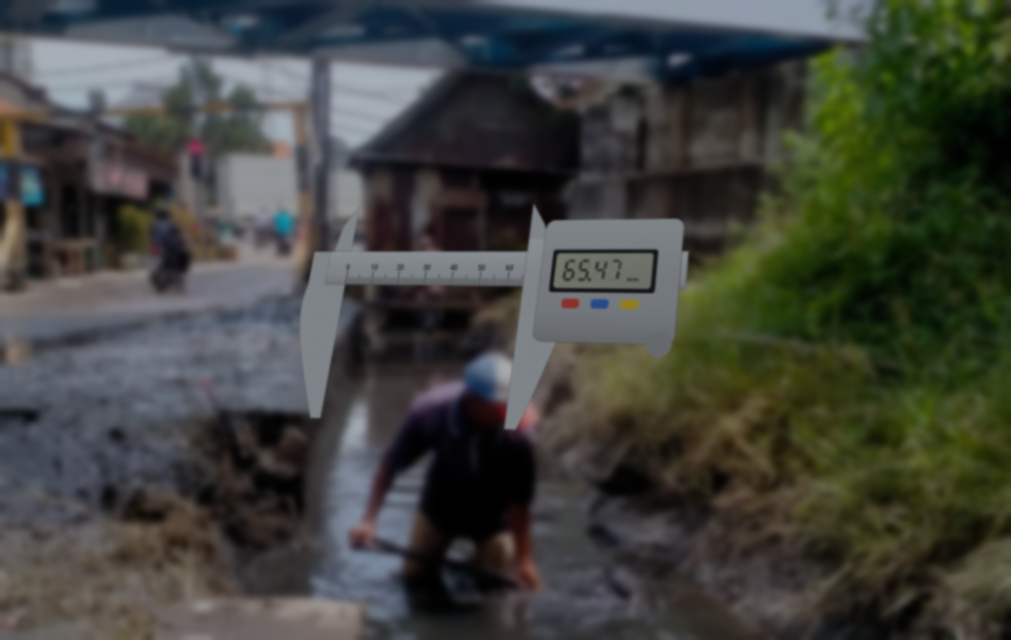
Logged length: value=65.47 unit=mm
